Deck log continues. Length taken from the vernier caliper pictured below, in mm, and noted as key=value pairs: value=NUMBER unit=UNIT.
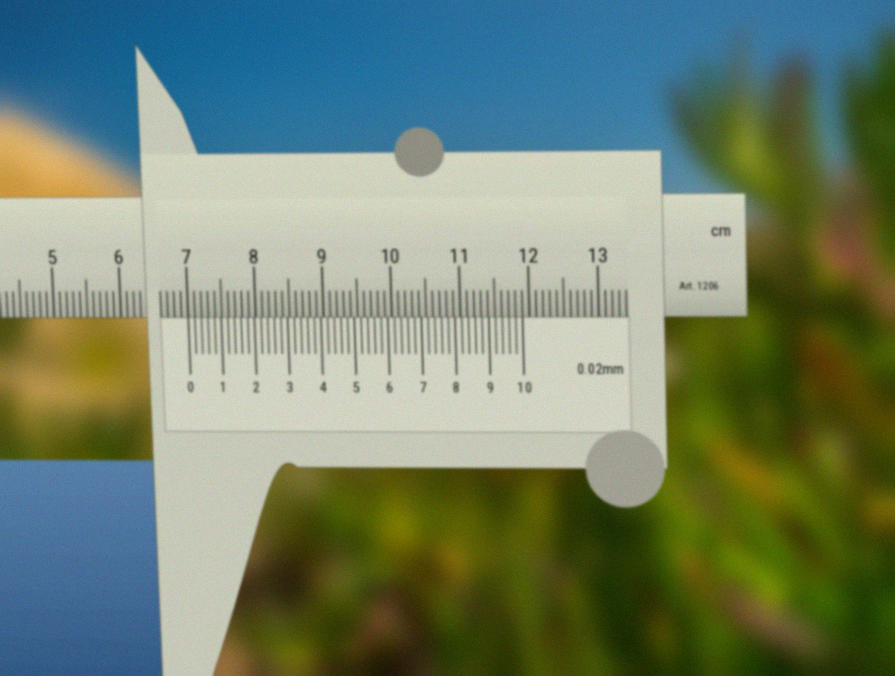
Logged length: value=70.0 unit=mm
